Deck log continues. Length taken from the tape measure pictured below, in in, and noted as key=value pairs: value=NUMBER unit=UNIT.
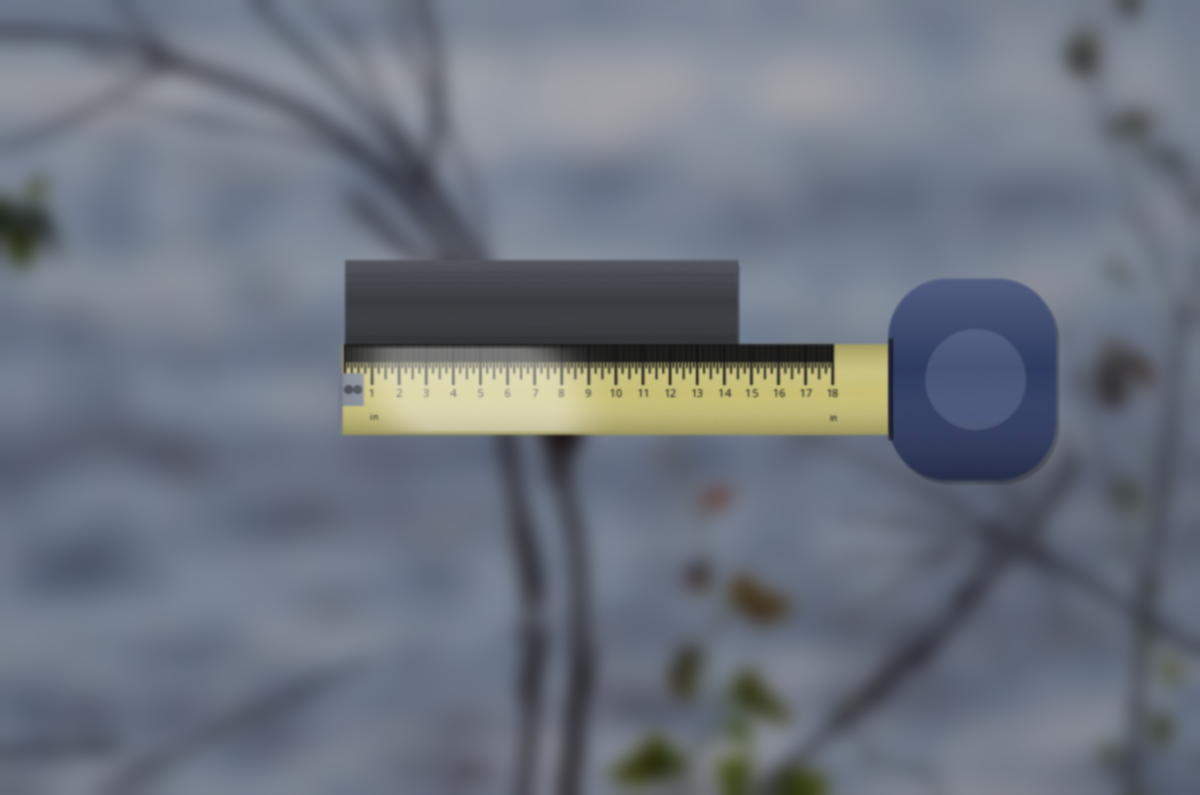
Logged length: value=14.5 unit=in
